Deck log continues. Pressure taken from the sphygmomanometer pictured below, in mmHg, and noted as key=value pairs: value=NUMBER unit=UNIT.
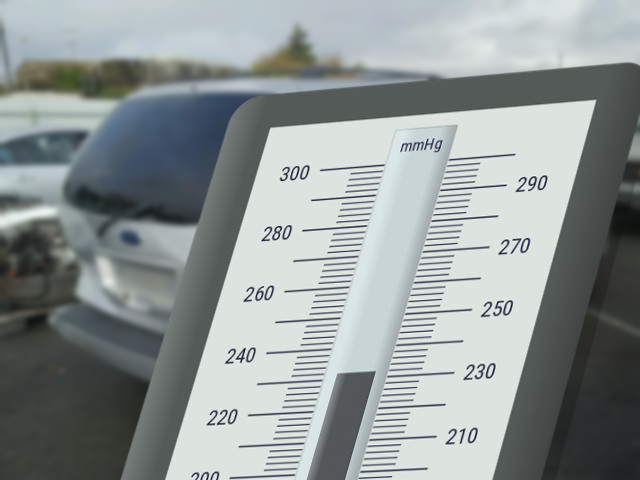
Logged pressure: value=232 unit=mmHg
